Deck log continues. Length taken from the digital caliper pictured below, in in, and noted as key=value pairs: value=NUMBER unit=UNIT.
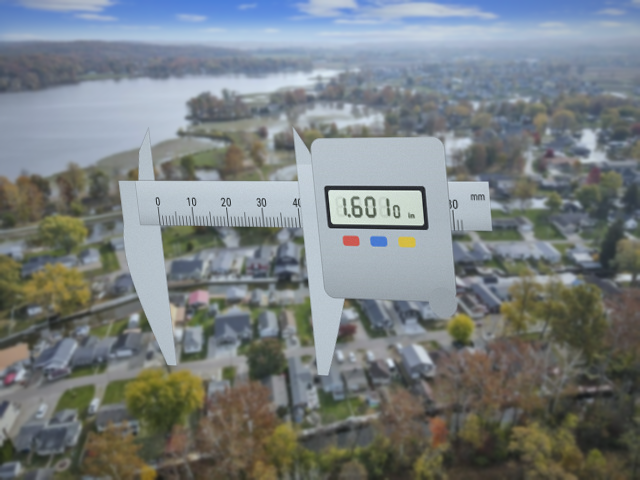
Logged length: value=1.6010 unit=in
